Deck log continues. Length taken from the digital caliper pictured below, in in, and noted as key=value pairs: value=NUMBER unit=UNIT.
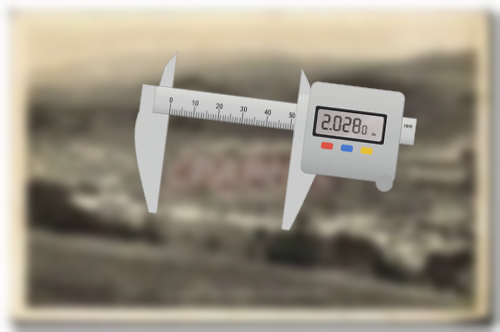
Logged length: value=2.0280 unit=in
